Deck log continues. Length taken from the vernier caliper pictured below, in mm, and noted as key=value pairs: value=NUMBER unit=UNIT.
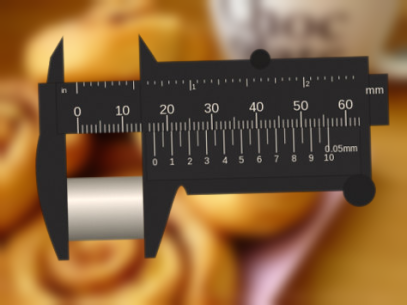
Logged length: value=17.0 unit=mm
